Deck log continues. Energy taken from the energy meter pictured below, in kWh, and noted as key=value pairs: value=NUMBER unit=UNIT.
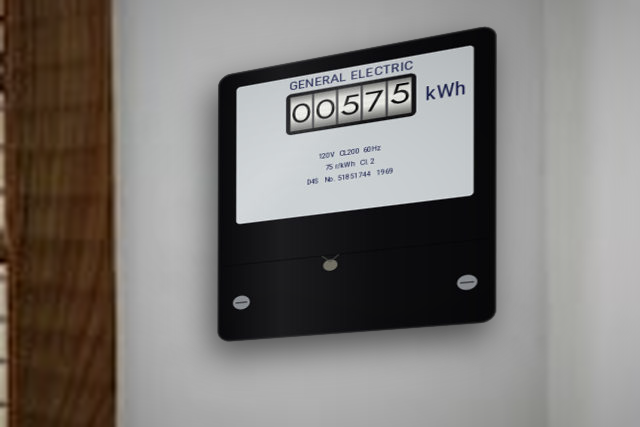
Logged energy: value=575 unit=kWh
